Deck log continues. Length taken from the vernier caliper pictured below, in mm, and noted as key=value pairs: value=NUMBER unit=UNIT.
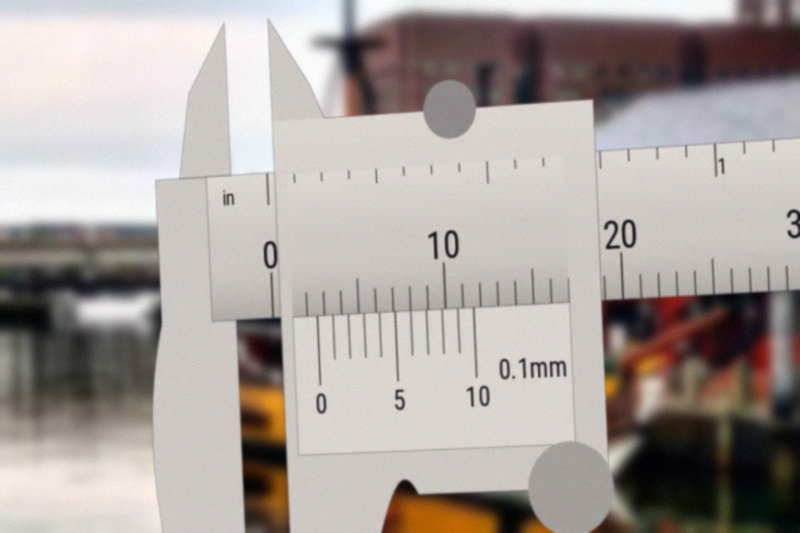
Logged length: value=2.6 unit=mm
